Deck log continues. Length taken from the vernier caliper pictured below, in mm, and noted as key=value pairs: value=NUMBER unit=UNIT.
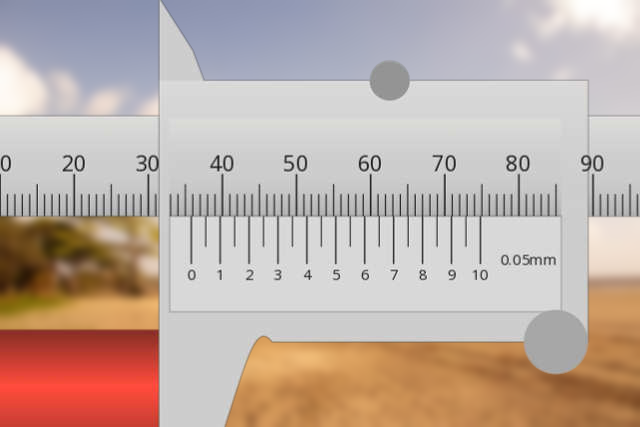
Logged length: value=35.8 unit=mm
